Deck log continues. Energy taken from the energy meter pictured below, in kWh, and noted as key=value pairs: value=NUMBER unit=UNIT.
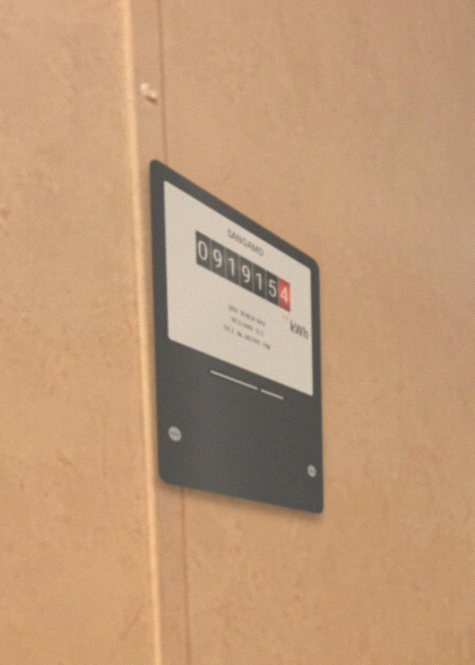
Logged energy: value=91915.4 unit=kWh
